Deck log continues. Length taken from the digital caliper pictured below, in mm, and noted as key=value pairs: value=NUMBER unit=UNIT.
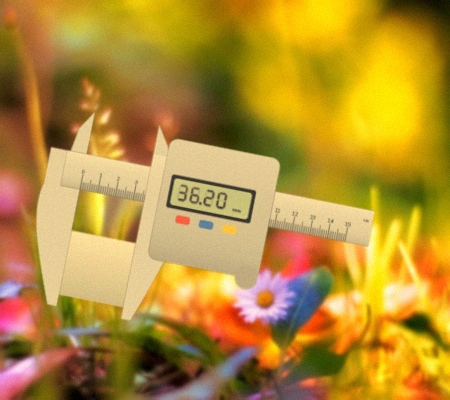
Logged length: value=36.20 unit=mm
